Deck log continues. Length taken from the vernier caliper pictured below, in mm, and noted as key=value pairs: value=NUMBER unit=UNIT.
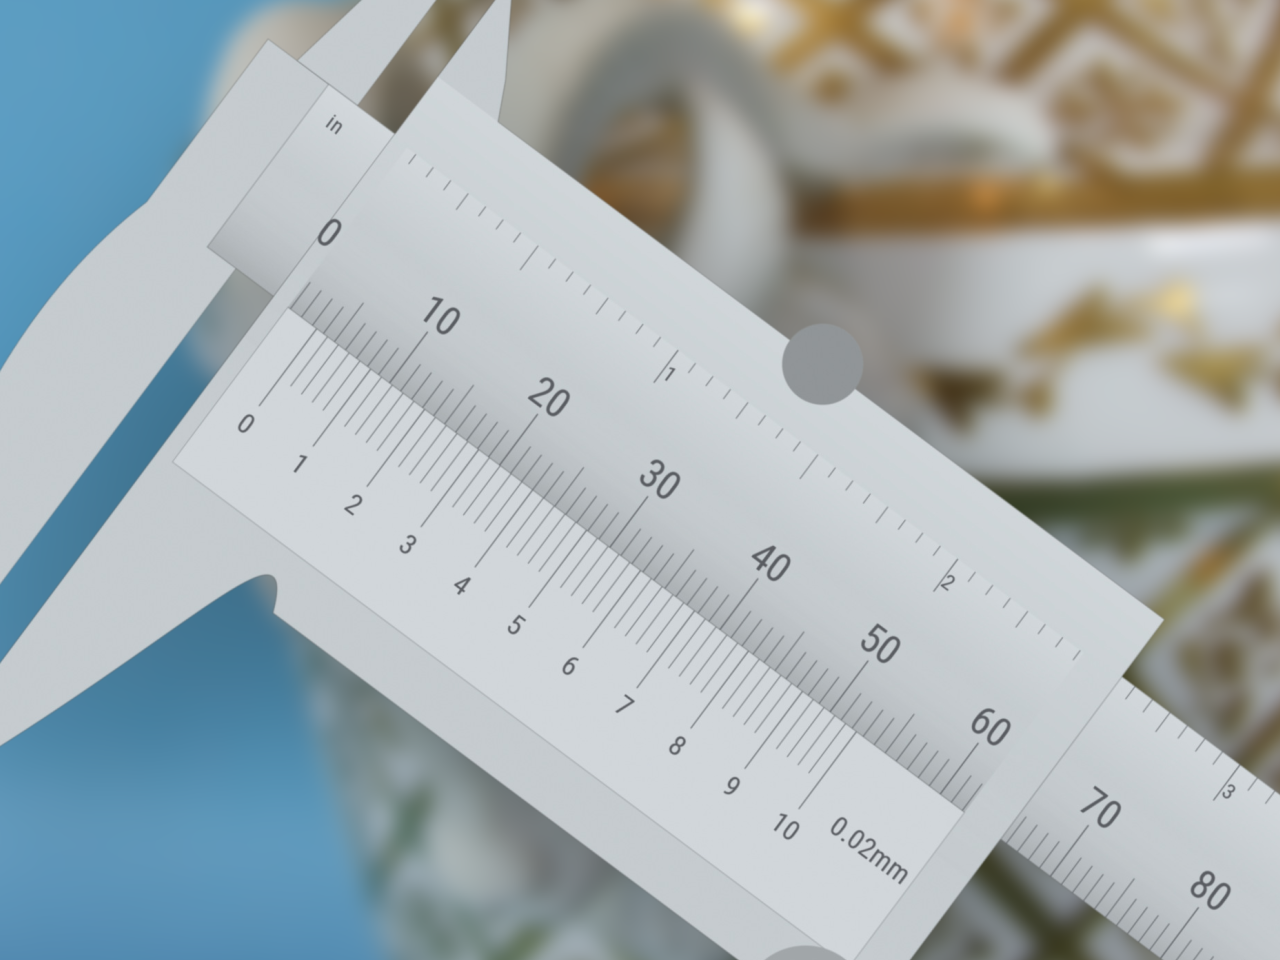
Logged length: value=3.4 unit=mm
